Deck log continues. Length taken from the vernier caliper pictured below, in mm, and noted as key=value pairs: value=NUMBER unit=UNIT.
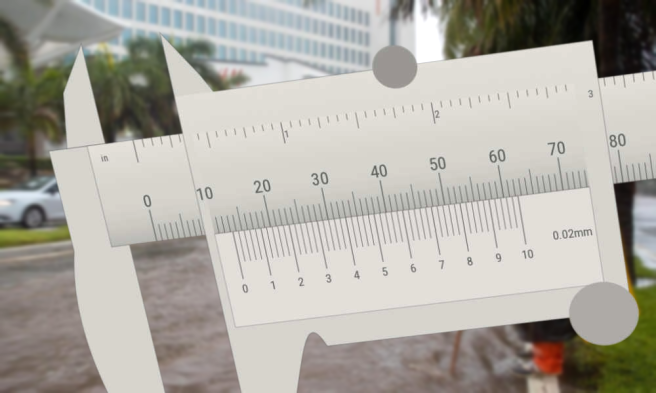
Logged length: value=13.4 unit=mm
